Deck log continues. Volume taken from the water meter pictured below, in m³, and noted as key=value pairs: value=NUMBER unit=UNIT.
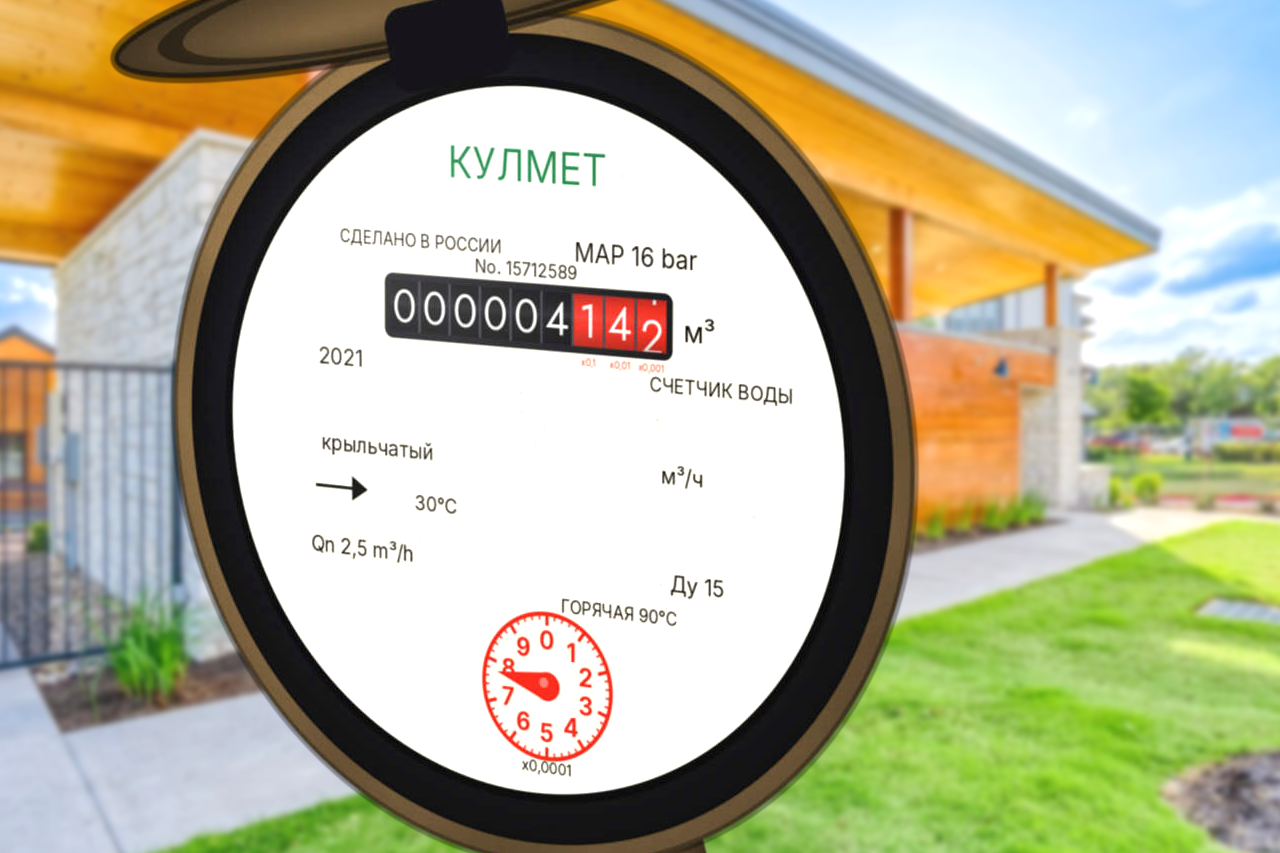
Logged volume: value=4.1417 unit=m³
